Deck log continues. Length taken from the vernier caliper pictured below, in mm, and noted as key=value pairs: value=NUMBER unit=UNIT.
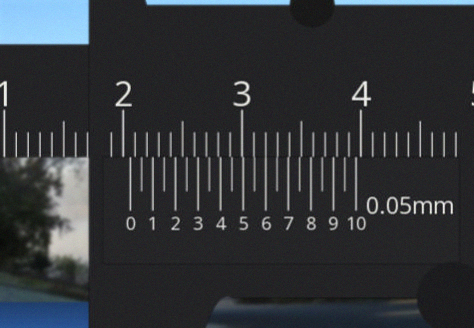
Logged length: value=20.6 unit=mm
